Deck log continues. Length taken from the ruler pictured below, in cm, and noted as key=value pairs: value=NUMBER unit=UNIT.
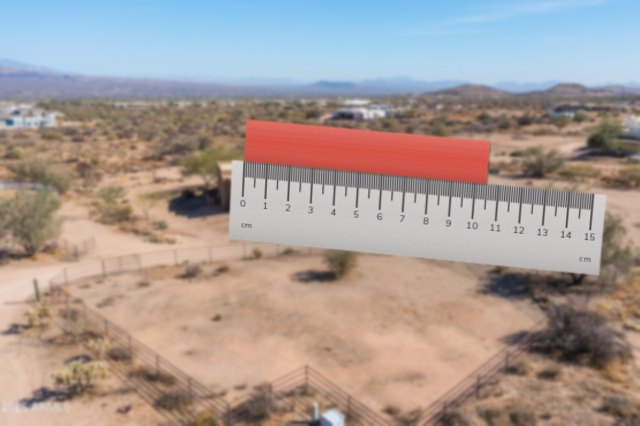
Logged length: value=10.5 unit=cm
